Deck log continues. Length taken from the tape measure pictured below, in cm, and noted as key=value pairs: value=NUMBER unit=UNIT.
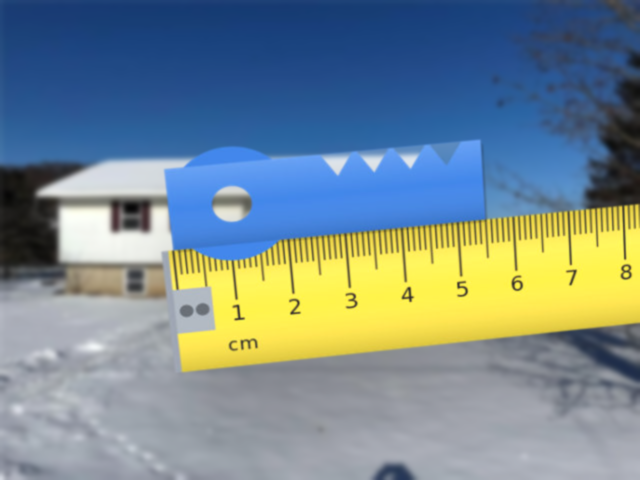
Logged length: value=5.5 unit=cm
